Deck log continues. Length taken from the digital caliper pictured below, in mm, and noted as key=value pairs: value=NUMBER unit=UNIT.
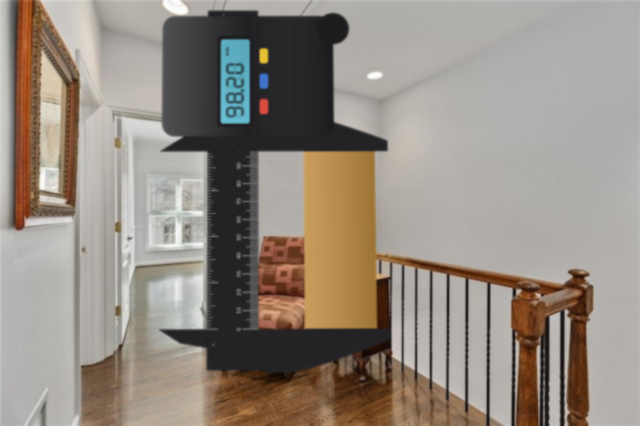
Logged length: value=98.20 unit=mm
